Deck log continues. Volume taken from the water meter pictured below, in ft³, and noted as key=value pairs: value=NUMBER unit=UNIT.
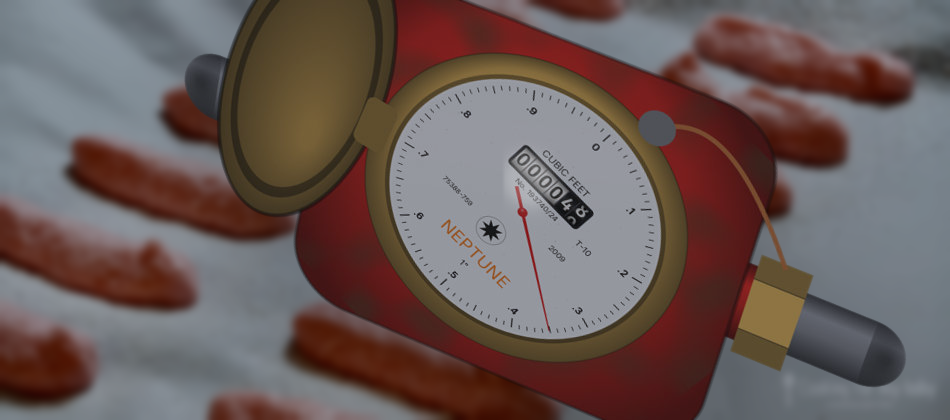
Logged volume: value=48.35 unit=ft³
